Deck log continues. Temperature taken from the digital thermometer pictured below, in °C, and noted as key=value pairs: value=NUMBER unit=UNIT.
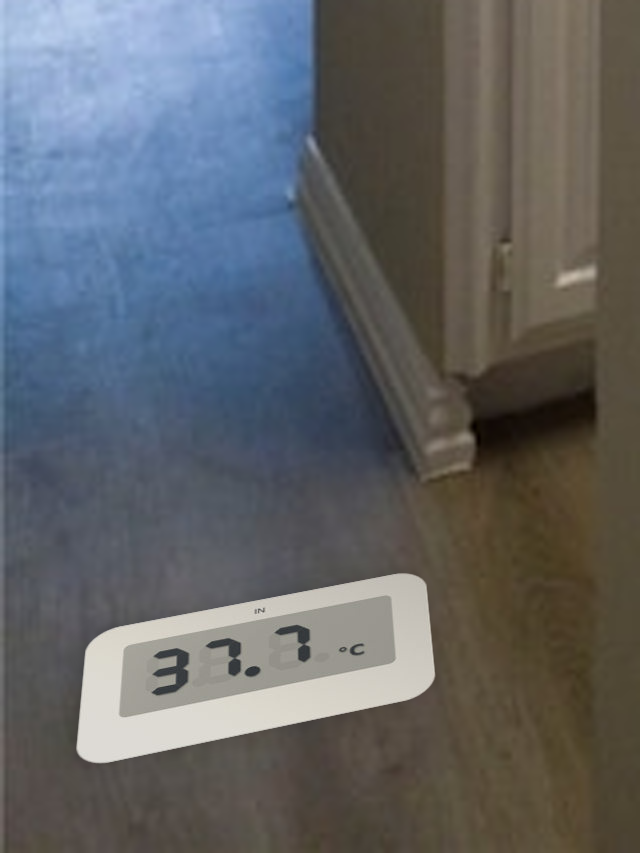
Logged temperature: value=37.7 unit=°C
